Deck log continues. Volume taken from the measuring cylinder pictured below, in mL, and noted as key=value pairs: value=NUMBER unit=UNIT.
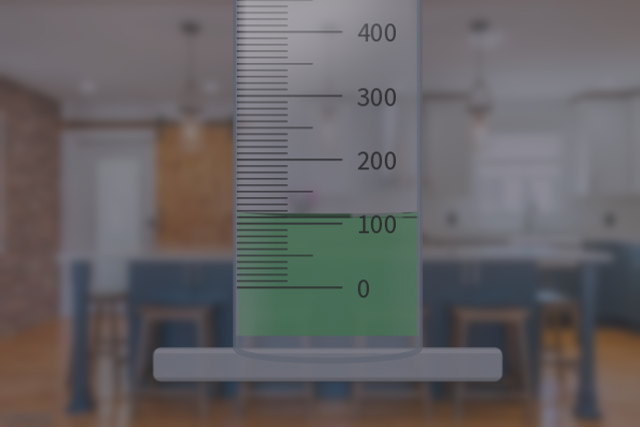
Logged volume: value=110 unit=mL
